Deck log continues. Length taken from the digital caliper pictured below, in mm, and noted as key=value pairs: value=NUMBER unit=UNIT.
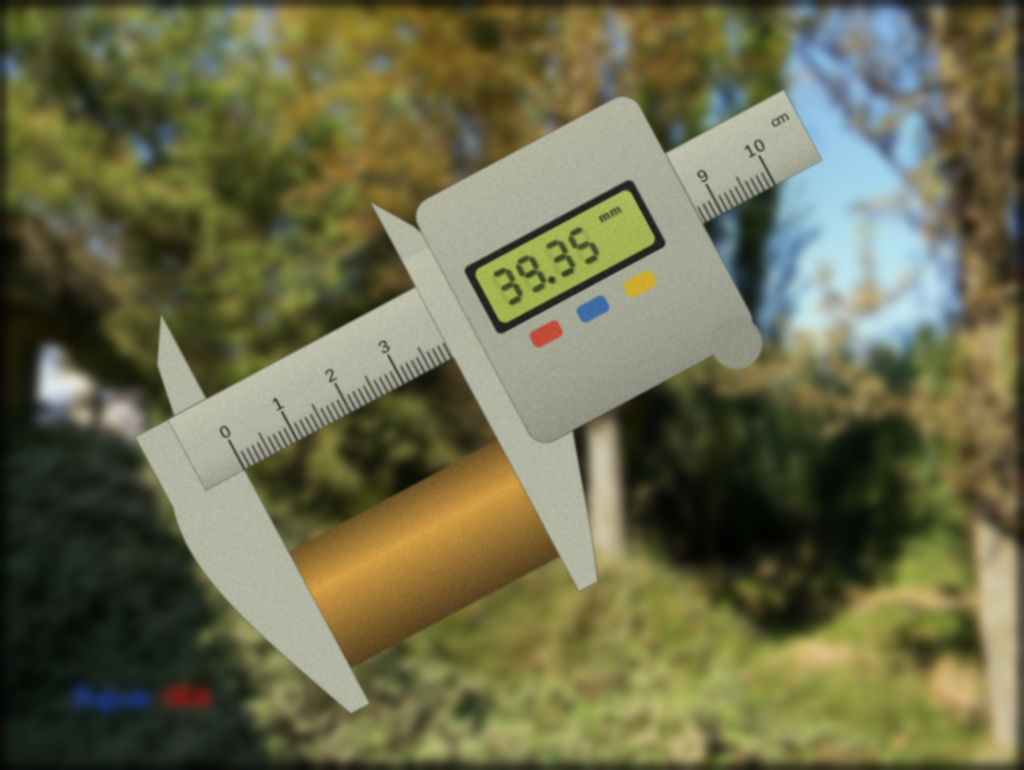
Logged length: value=39.35 unit=mm
